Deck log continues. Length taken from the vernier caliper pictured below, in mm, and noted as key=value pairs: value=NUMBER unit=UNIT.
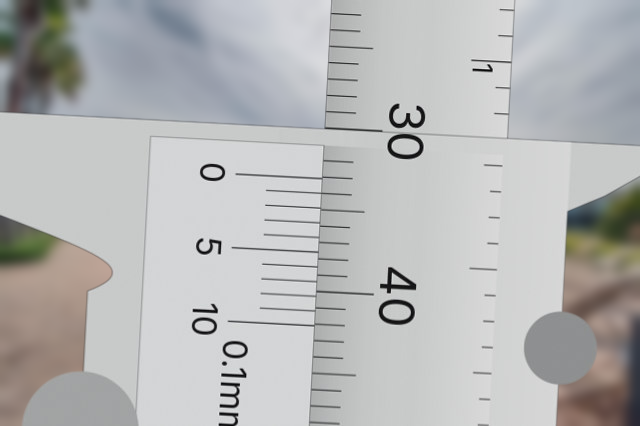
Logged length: value=33.1 unit=mm
